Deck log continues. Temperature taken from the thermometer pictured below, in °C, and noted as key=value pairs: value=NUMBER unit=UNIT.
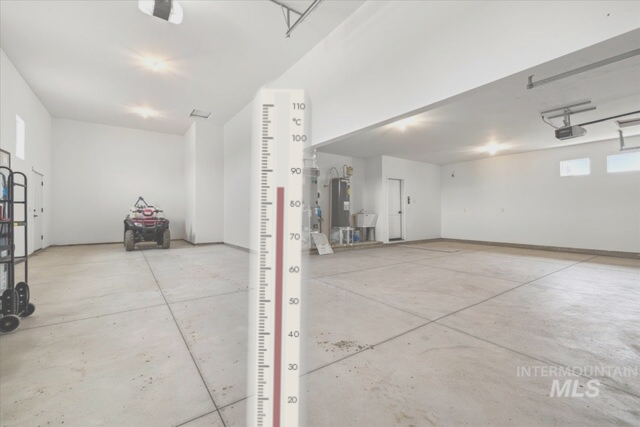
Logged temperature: value=85 unit=°C
